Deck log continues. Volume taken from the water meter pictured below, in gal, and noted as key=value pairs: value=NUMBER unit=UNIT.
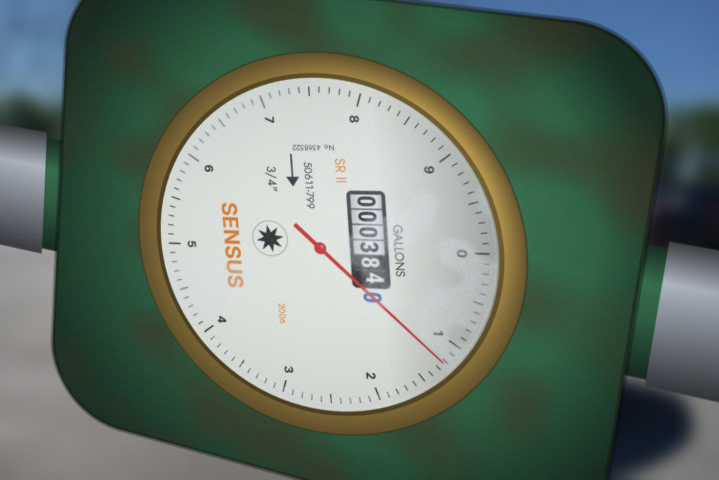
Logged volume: value=3841.2 unit=gal
